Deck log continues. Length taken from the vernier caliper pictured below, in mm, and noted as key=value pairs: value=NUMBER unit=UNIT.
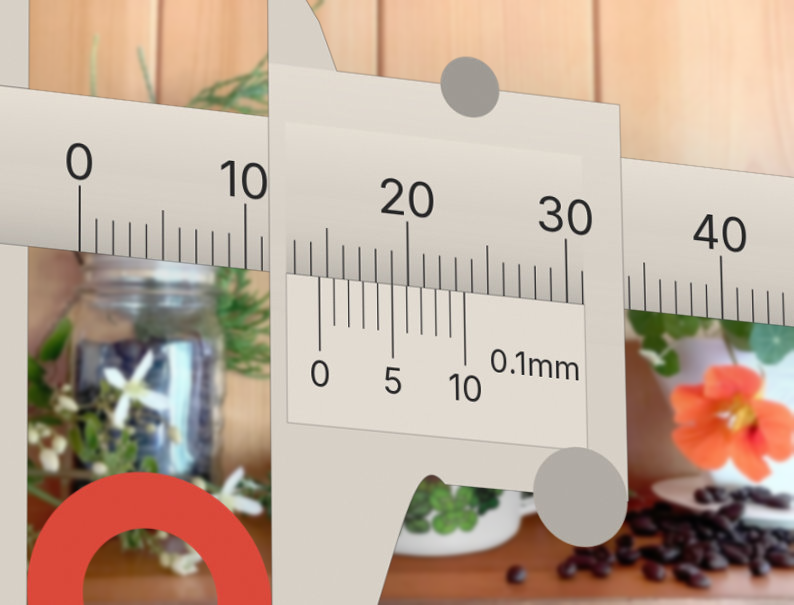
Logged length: value=14.5 unit=mm
